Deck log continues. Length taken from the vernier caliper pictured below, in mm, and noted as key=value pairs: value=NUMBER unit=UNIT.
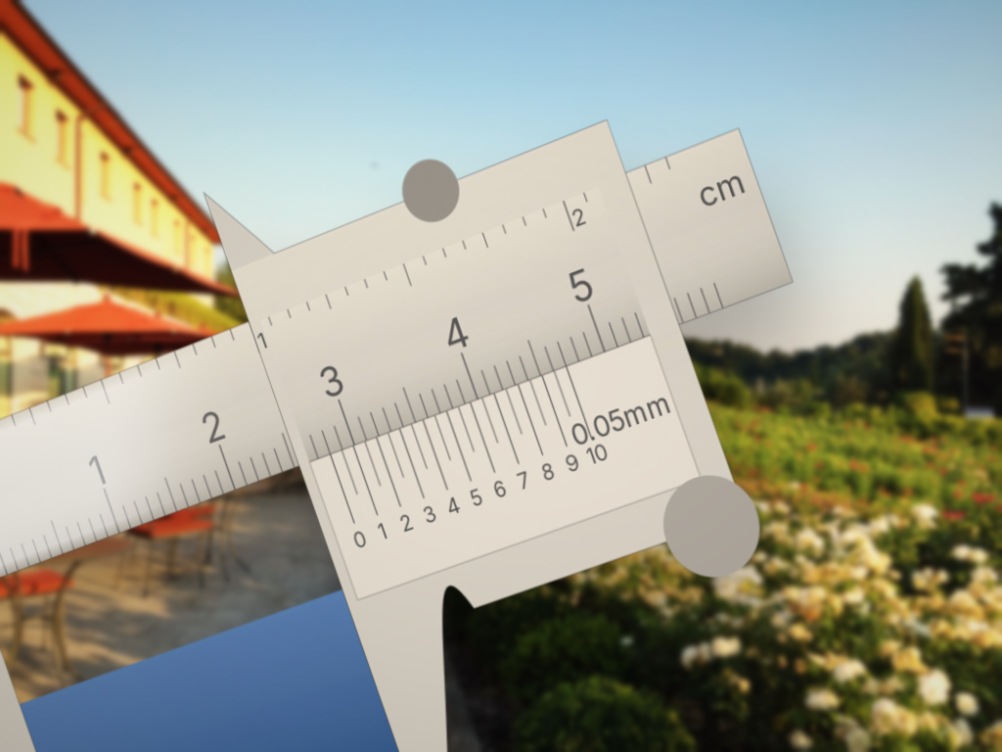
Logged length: value=28.0 unit=mm
